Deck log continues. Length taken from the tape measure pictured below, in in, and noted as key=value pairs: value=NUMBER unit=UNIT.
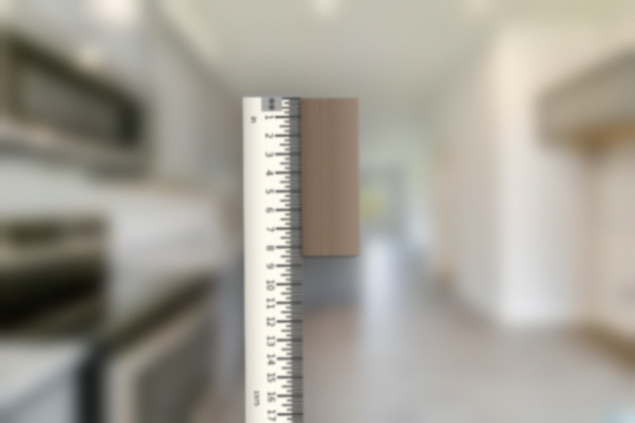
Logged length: value=8.5 unit=in
